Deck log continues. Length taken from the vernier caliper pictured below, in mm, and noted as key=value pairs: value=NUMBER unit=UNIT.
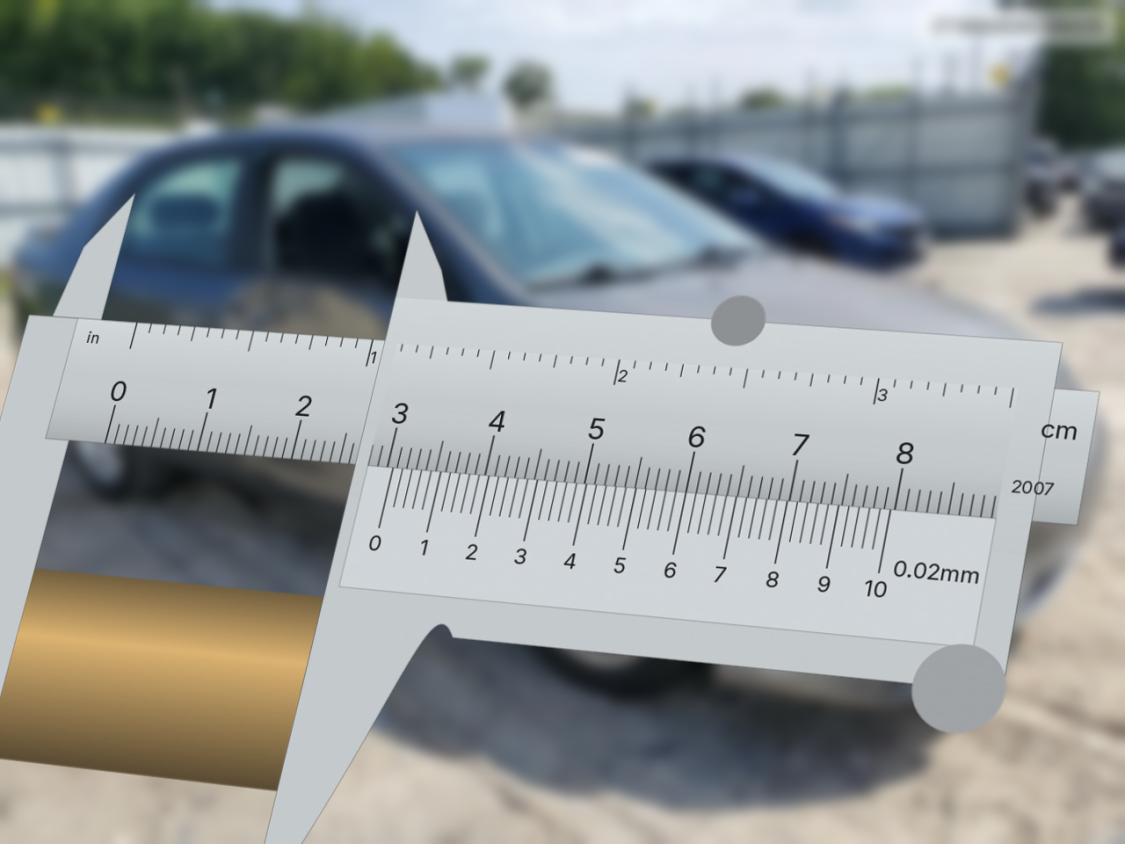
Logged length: value=30.6 unit=mm
